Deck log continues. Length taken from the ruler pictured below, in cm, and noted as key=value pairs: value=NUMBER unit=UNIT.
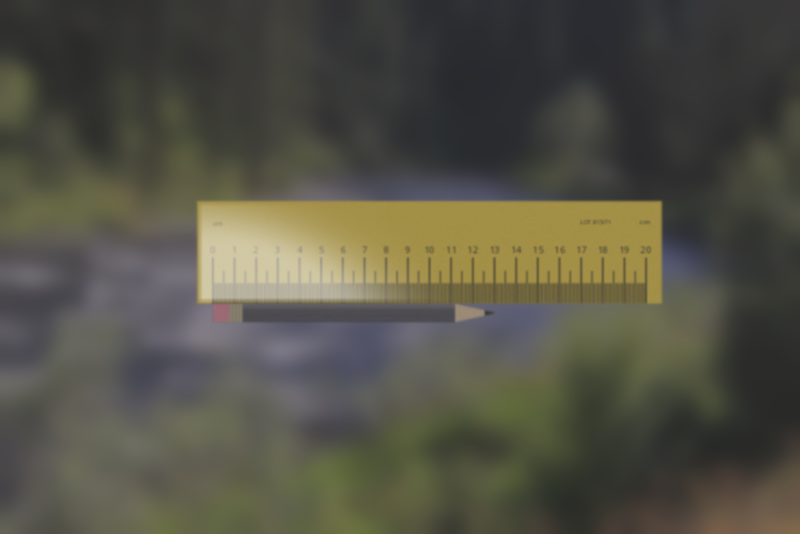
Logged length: value=13 unit=cm
